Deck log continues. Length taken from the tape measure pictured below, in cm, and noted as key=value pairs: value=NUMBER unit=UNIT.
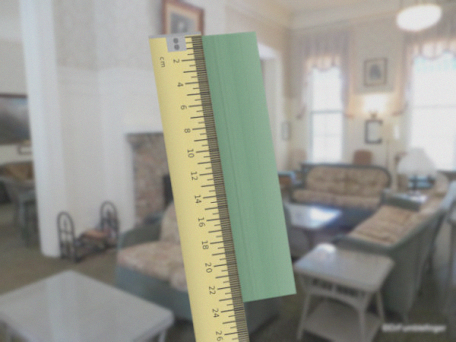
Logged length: value=23.5 unit=cm
